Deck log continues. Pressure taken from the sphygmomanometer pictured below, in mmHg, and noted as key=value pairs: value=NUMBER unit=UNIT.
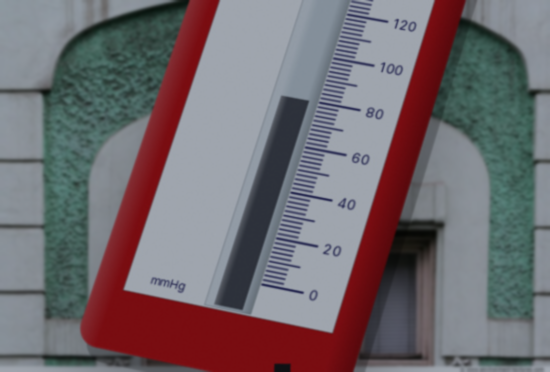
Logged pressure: value=80 unit=mmHg
